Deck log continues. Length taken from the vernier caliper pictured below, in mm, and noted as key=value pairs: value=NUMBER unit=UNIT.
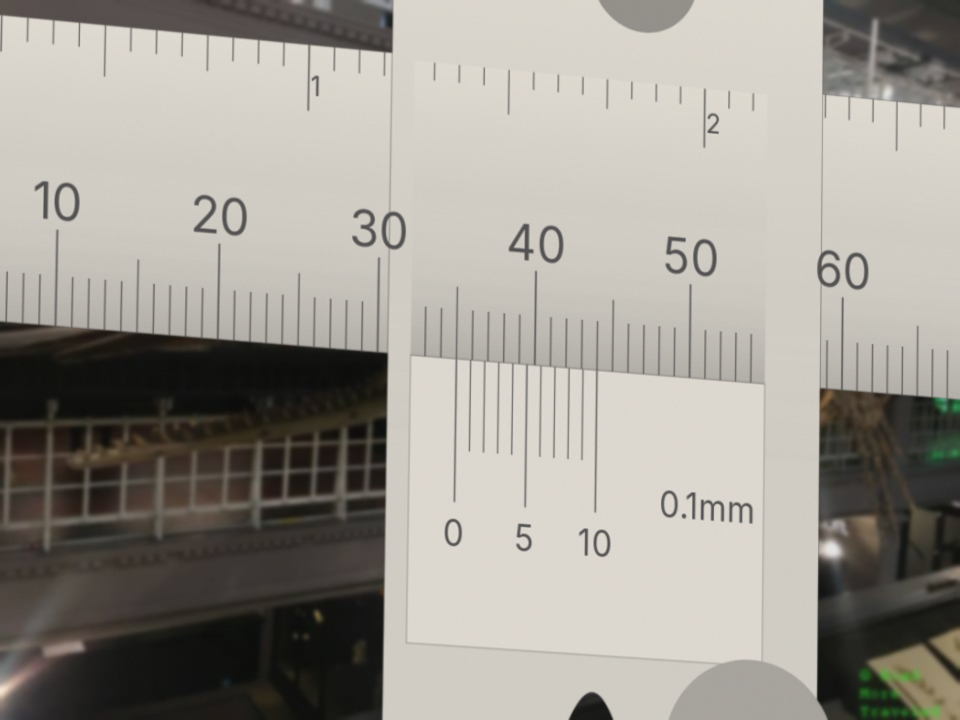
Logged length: value=35.0 unit=mm
